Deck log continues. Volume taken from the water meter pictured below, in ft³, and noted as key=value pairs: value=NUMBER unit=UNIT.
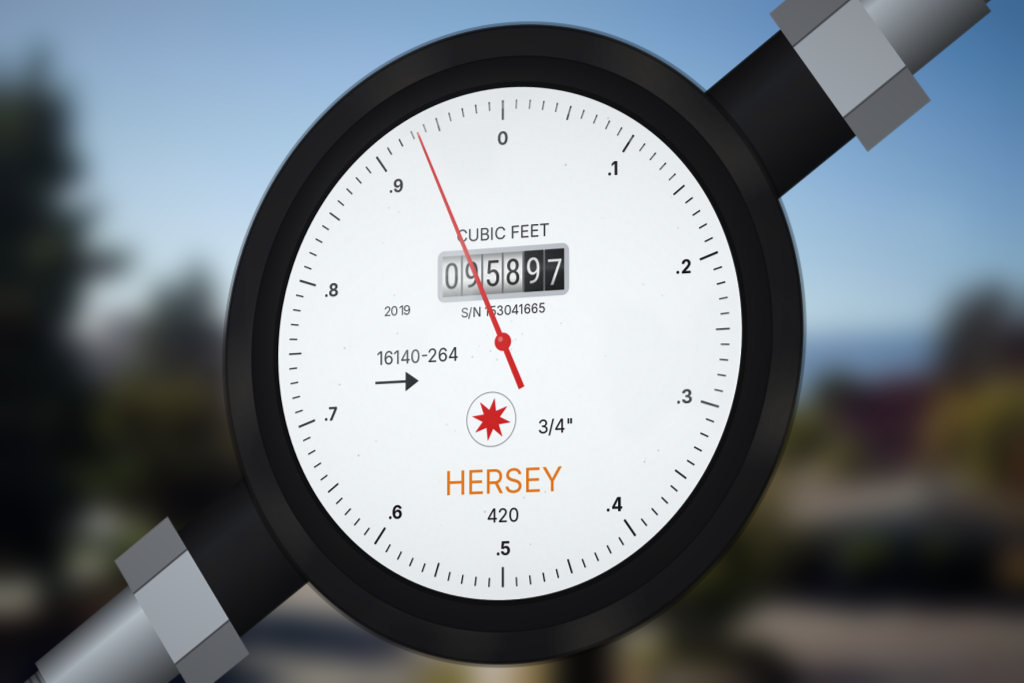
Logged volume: value=95896.93 unit=ft³
